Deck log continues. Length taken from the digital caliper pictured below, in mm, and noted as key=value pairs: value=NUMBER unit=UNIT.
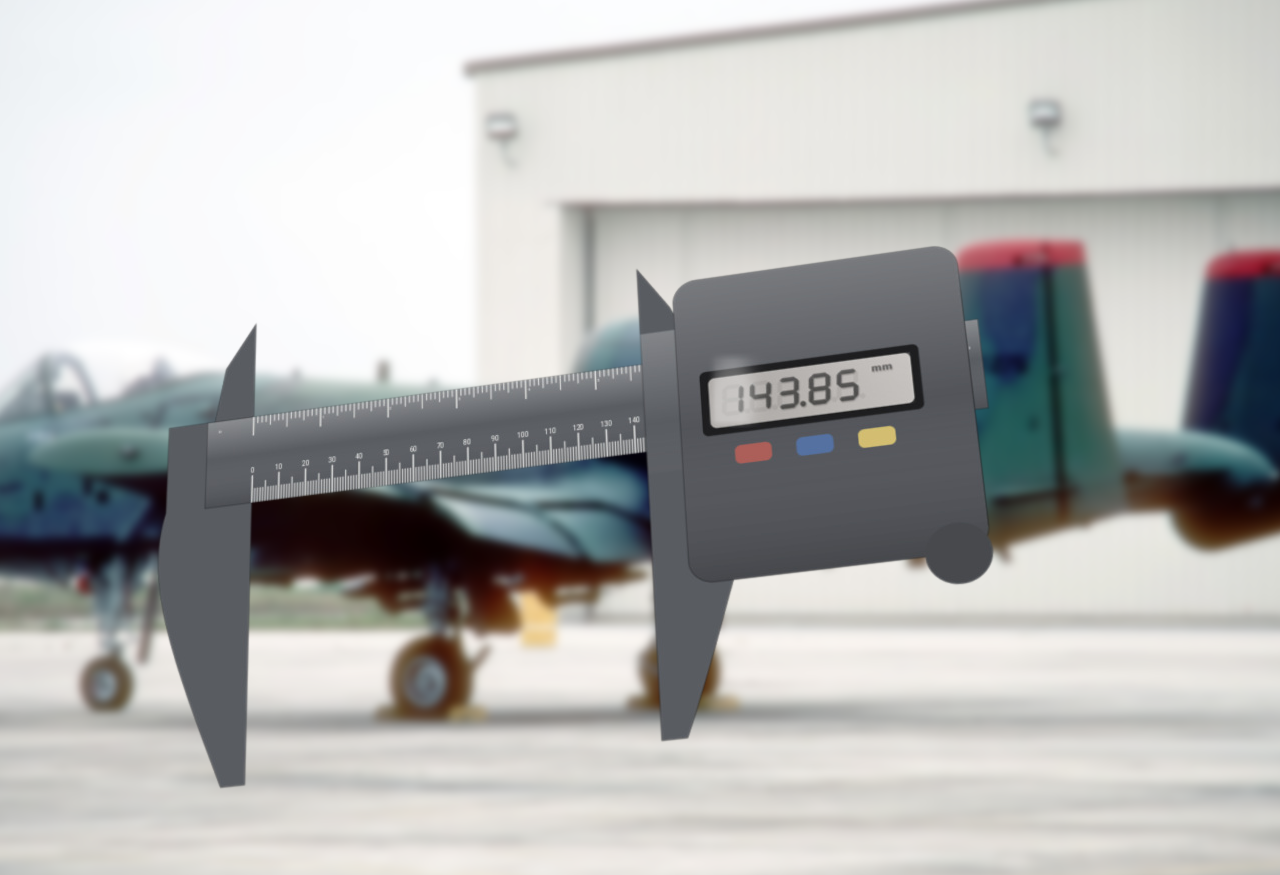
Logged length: value=143.85 unit=mm
